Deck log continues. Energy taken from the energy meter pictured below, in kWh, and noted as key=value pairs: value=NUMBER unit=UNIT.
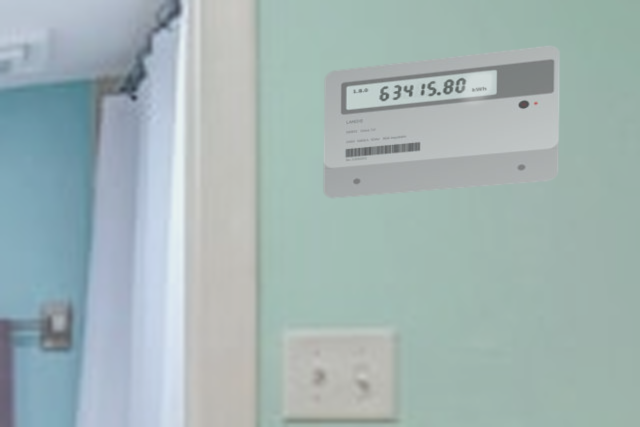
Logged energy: value=63415.80 unit=kWh
